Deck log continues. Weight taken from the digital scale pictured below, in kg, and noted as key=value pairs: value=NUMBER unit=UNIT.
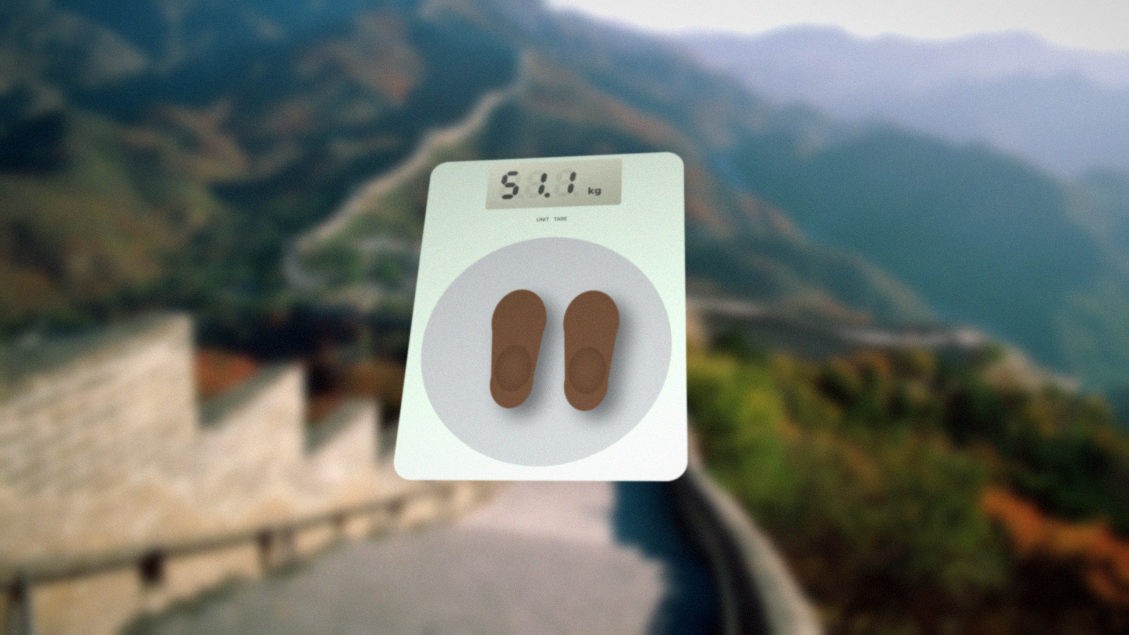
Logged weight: value=51.1 unit=kg
